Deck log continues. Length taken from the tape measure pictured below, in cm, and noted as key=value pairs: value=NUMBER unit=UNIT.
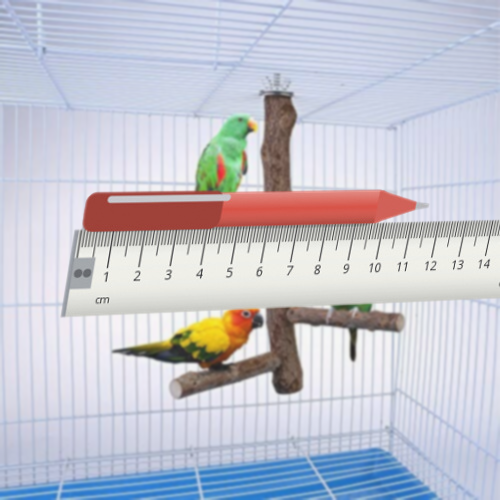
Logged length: value=11.5 unit=cm
